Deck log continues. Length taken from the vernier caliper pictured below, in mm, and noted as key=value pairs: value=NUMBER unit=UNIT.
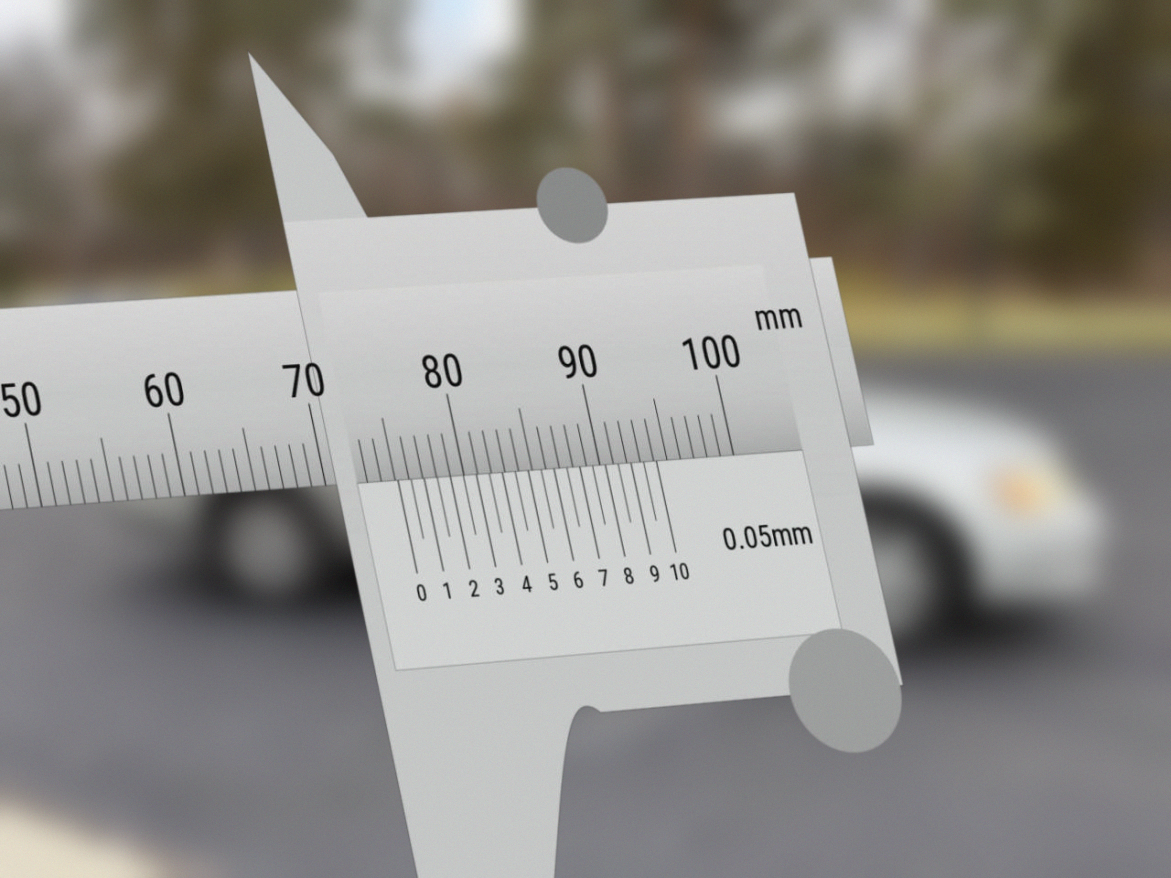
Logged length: value=75.2 unit=mm
